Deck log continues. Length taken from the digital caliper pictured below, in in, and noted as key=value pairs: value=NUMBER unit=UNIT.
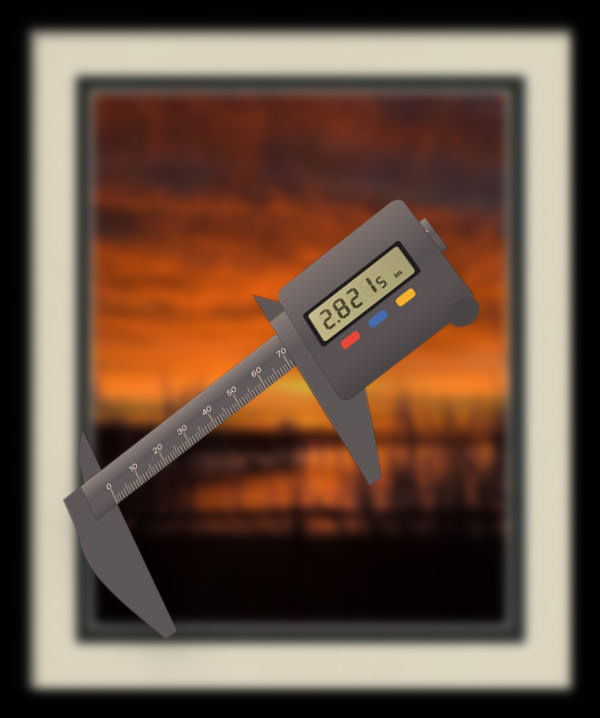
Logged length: value=2.8215 unit=in
